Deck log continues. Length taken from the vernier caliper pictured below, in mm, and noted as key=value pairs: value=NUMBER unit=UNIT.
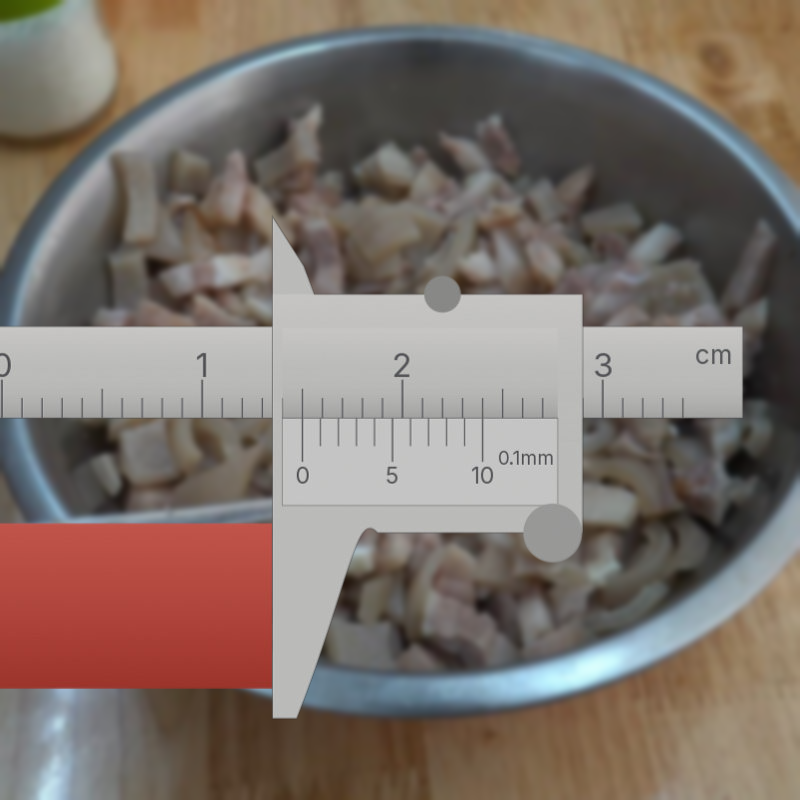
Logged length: value=15.0 unit=mm
